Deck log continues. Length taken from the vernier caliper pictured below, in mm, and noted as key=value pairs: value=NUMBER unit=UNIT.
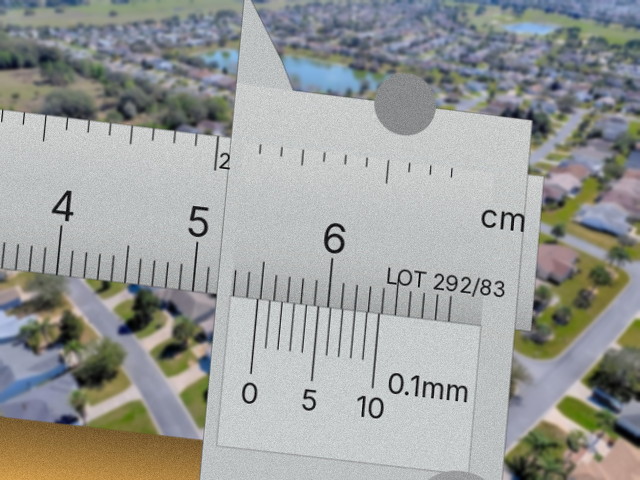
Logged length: value=54.8 unit=mm
